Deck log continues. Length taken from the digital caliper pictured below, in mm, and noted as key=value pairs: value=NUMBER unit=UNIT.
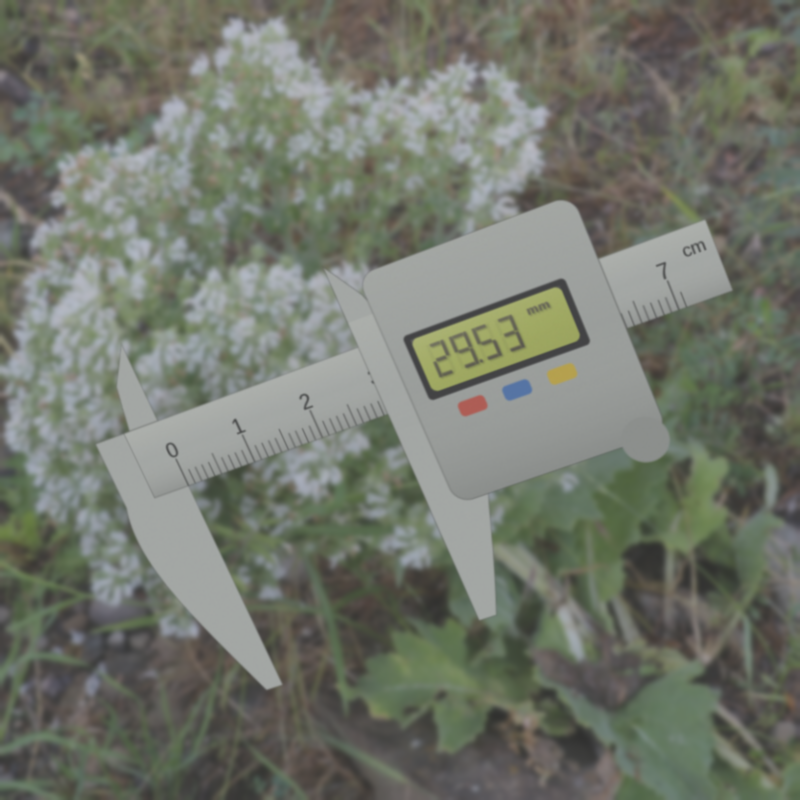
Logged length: value=29.53 unit=mm
